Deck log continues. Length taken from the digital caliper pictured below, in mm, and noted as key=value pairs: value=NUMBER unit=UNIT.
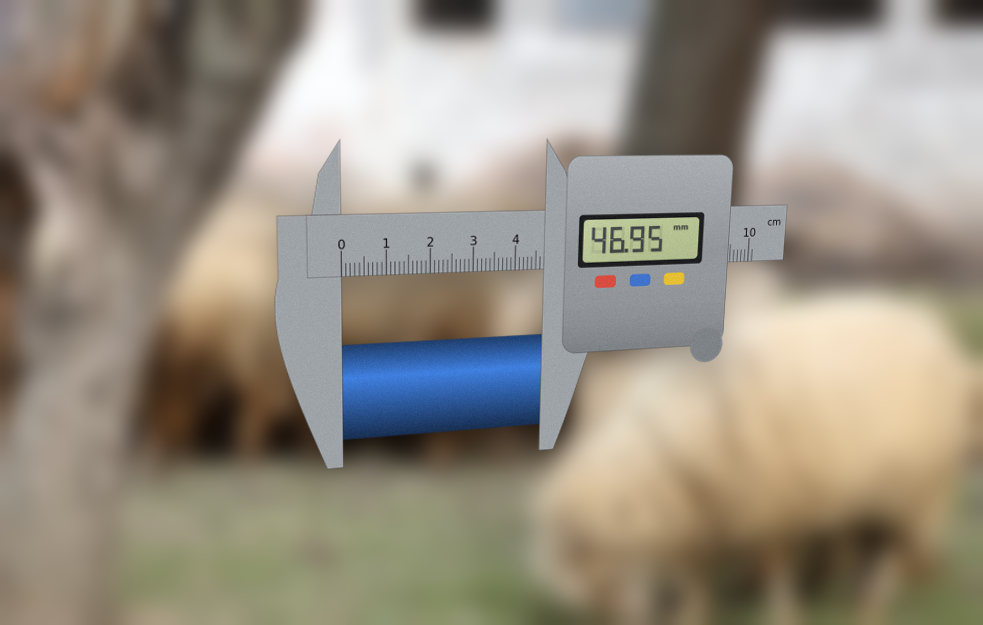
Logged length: value=46.95 unit=mm
